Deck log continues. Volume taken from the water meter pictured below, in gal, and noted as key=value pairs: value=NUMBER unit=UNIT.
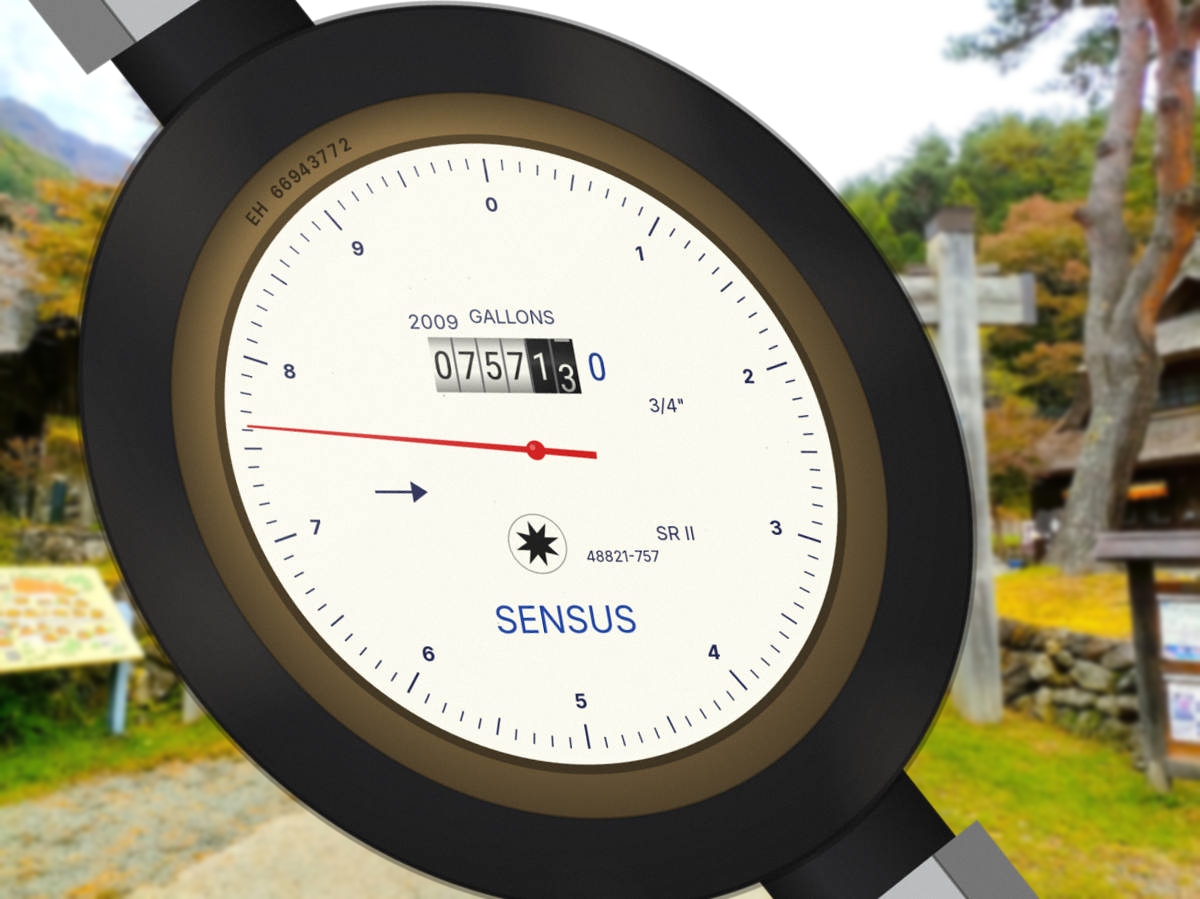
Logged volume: value=757127.6 unit=gal
